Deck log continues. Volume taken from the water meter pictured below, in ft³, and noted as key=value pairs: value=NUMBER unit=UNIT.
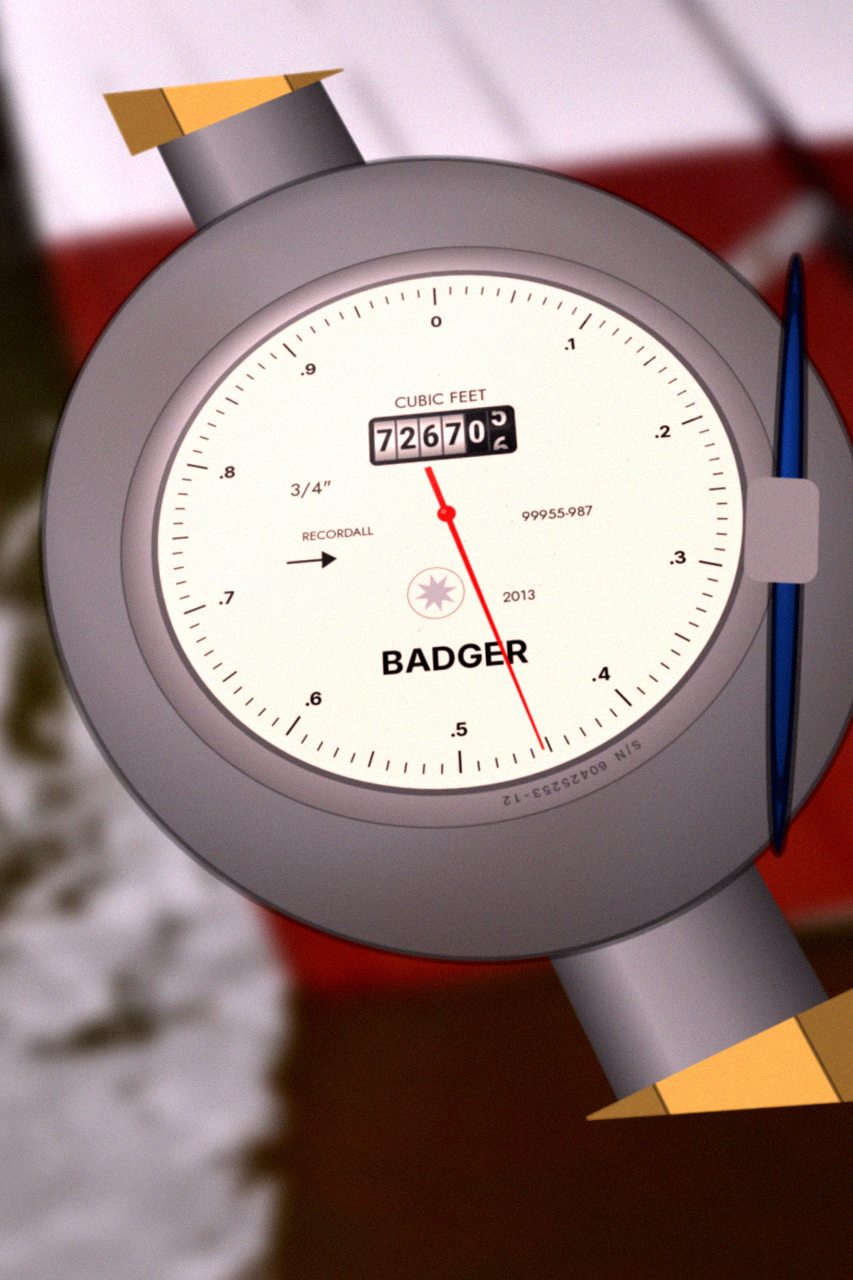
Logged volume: value=726705.45 unit=ft³
